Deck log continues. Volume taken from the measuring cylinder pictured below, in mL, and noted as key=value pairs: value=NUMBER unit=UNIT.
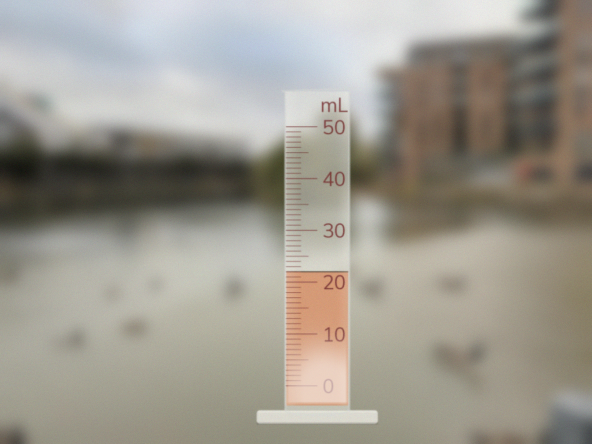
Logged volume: value=22 unit=mL
